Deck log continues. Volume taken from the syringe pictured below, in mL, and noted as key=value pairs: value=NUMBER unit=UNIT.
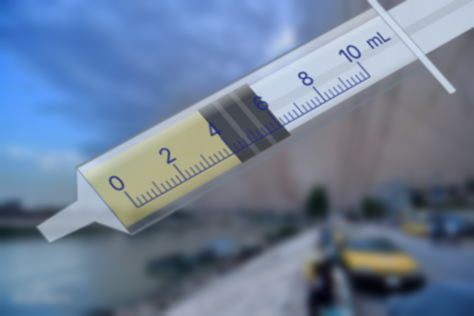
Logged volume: value=4 unit=mL
